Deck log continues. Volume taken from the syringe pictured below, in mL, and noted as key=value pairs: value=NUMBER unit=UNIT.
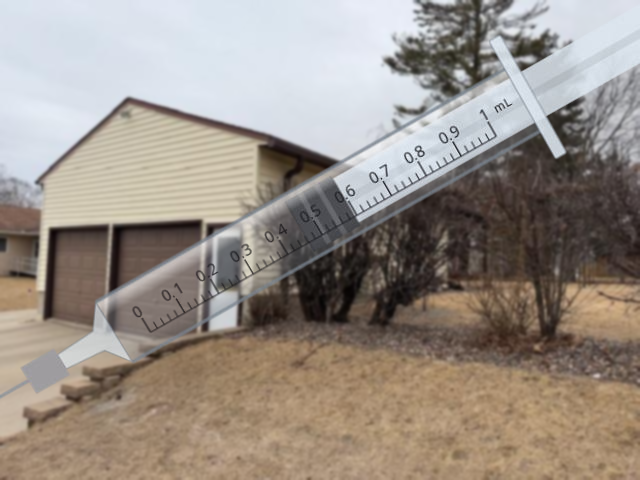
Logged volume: value=0.46 unit=mL
